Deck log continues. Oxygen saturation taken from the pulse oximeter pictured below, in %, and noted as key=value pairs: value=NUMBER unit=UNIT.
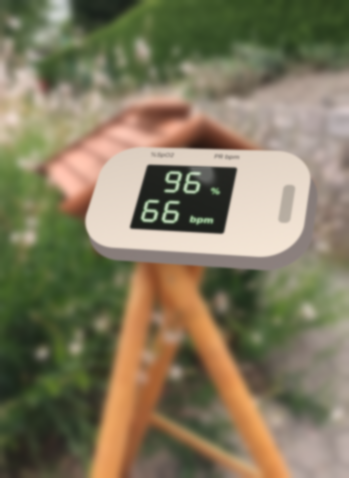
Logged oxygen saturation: value=96 unit=%
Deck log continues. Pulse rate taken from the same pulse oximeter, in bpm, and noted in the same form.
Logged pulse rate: value=66 unit=bpm
